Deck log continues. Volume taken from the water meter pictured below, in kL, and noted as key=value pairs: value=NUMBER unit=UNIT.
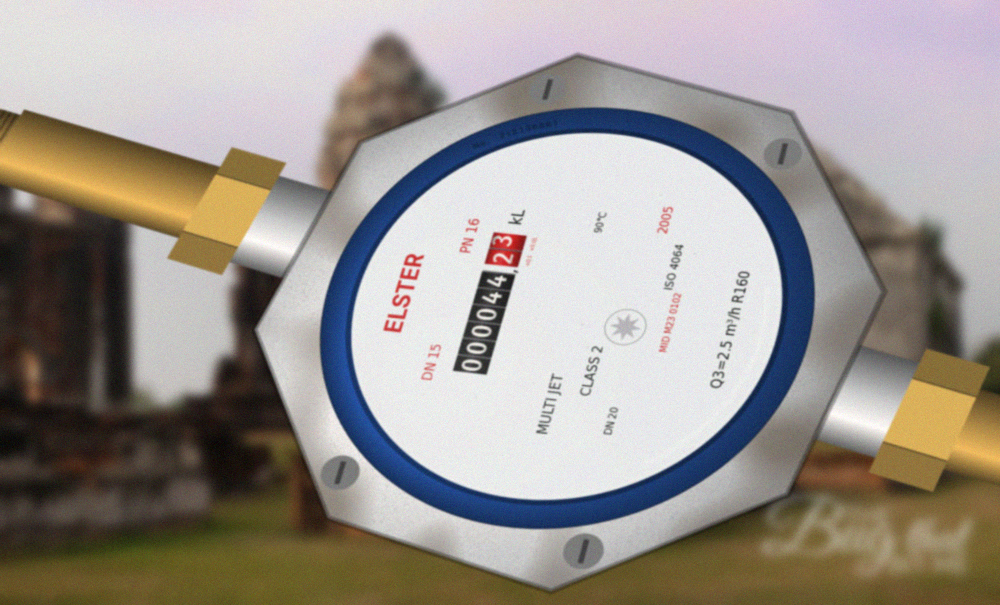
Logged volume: value=44.23 unit=kL
